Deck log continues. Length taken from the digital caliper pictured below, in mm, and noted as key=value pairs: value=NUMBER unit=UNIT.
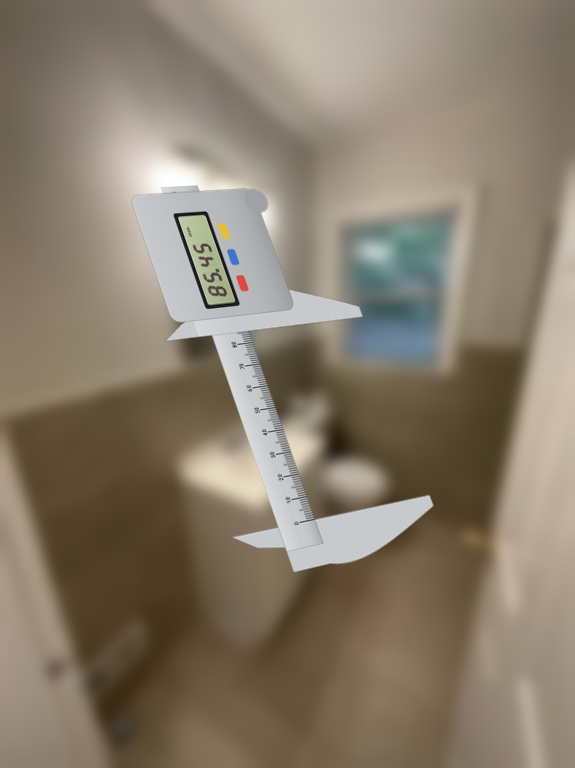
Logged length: value=85.45 unit=mm
